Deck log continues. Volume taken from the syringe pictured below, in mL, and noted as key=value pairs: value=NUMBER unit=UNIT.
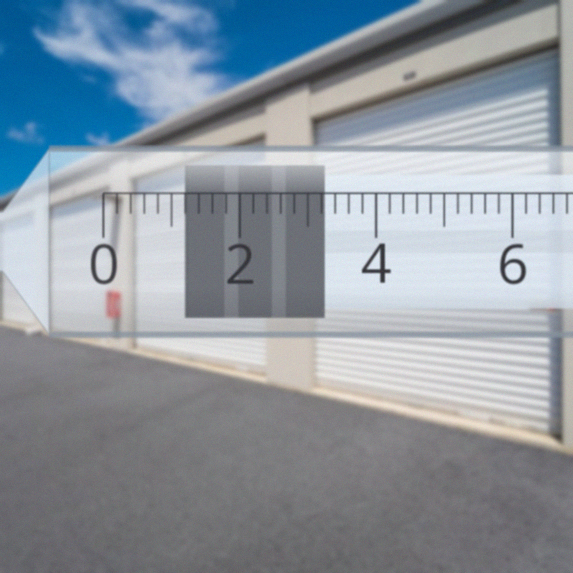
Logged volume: value=1.2 unit=mL
